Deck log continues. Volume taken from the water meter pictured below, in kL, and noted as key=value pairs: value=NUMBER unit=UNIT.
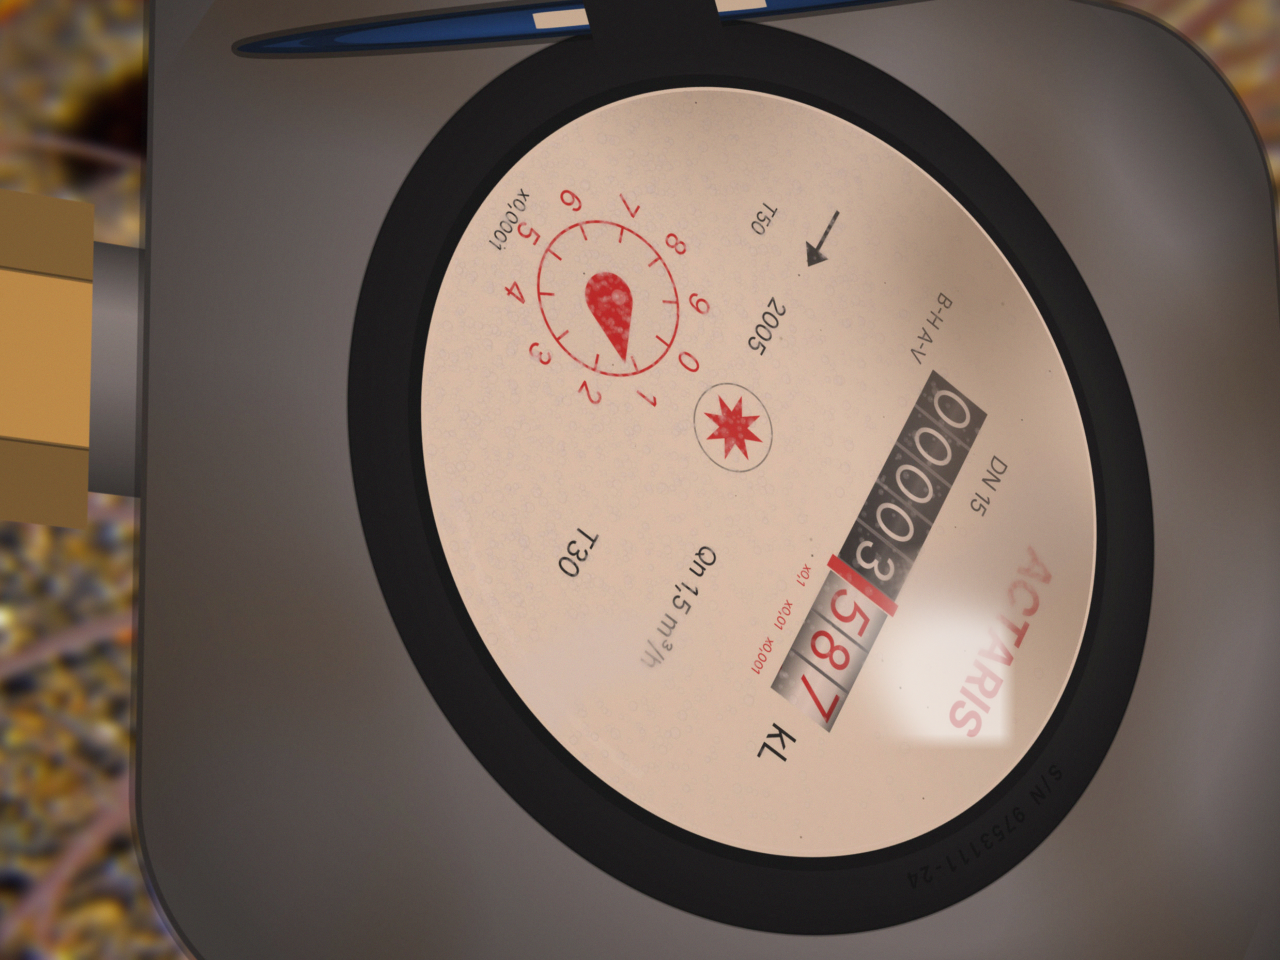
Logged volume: value=3.5871 unit=kL
